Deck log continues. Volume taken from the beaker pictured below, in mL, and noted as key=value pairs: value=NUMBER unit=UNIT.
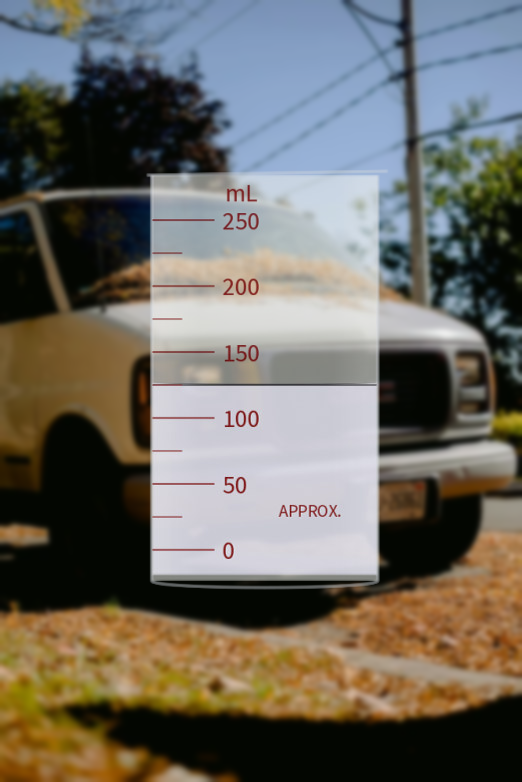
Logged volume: value=125 unit=mL
